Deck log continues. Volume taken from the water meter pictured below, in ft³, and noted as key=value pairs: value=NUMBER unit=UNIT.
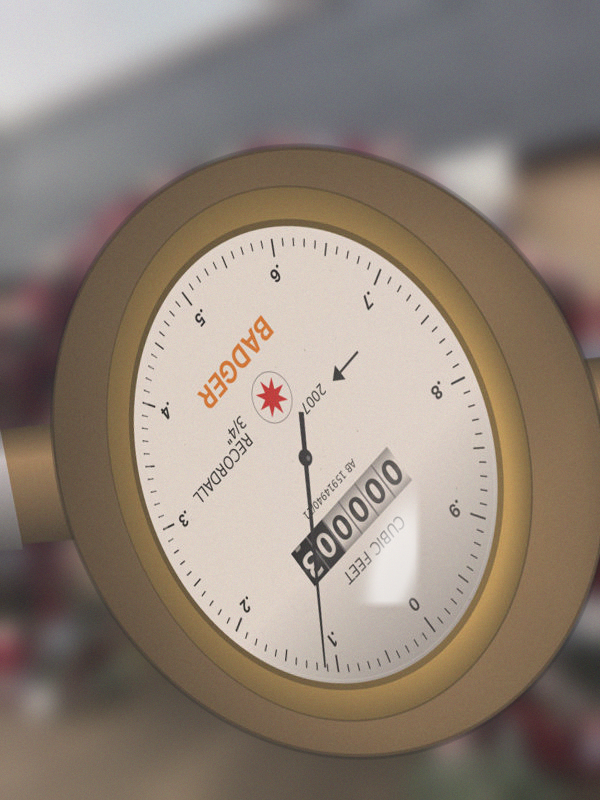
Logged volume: value=3.11 unit=ft³
